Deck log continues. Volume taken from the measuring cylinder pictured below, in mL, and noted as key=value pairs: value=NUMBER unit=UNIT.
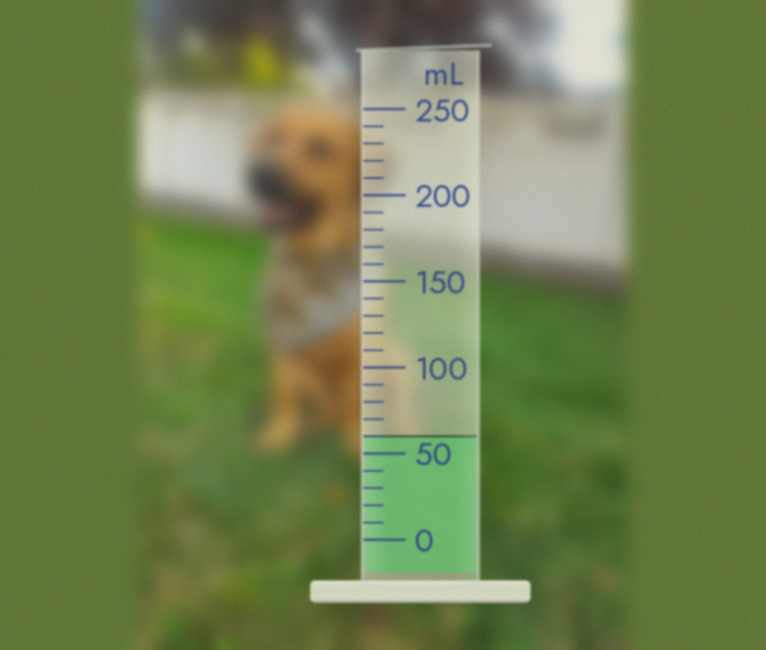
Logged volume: value=60 unit=mL
